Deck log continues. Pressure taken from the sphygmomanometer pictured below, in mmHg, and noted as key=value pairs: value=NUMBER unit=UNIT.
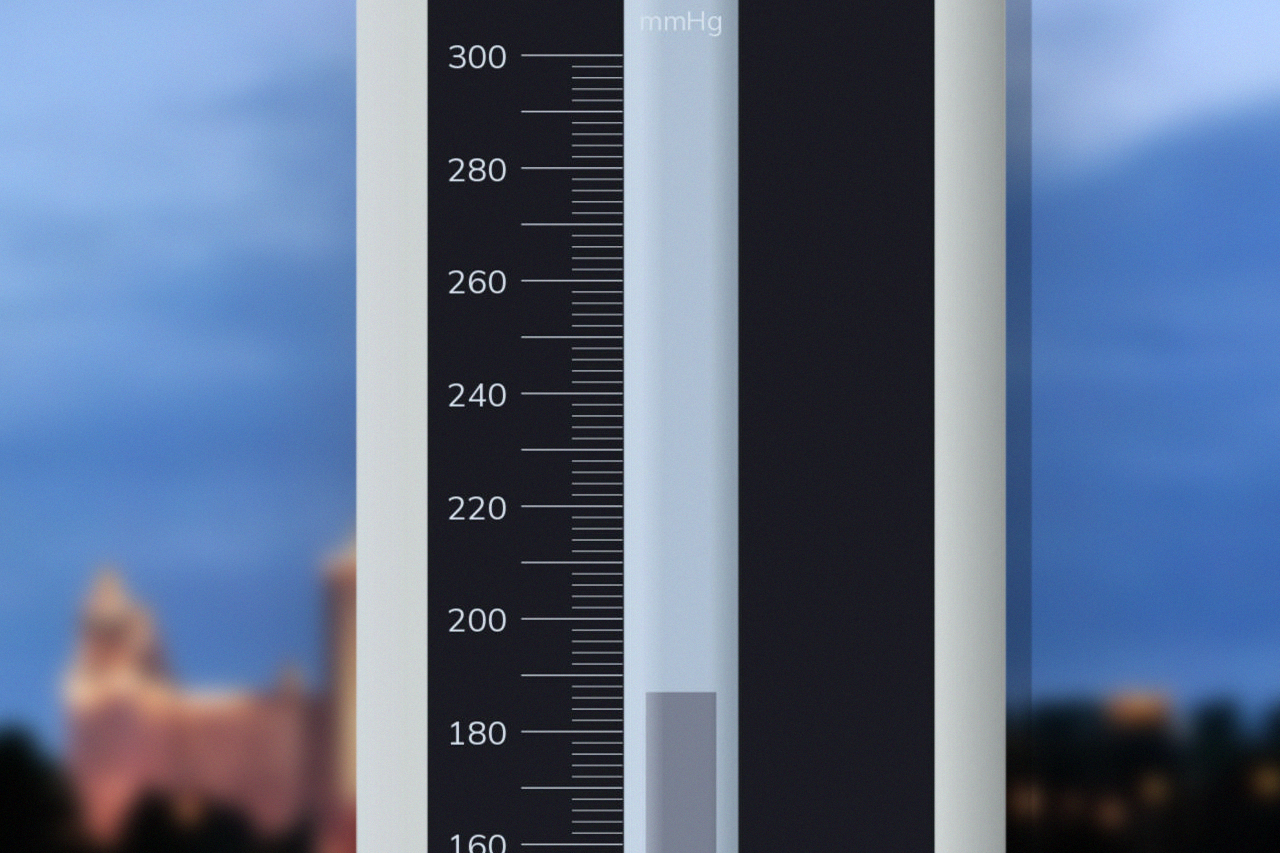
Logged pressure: value=187 unit=mmHg
